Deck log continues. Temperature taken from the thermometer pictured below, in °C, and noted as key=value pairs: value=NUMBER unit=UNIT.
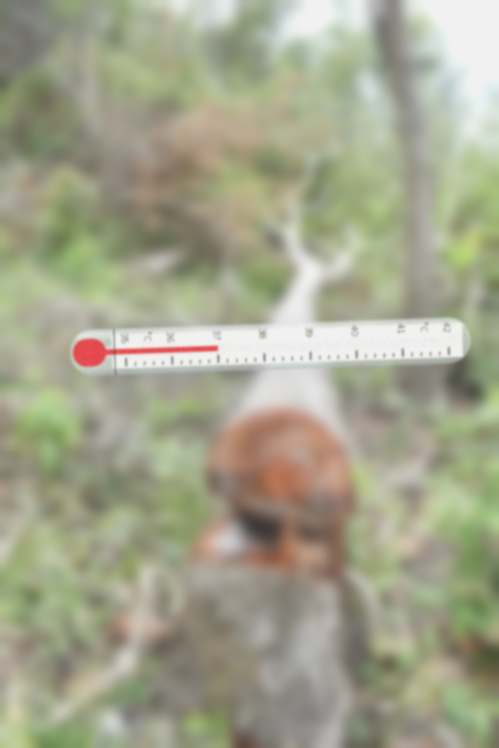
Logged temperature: value=37 unit=°C
